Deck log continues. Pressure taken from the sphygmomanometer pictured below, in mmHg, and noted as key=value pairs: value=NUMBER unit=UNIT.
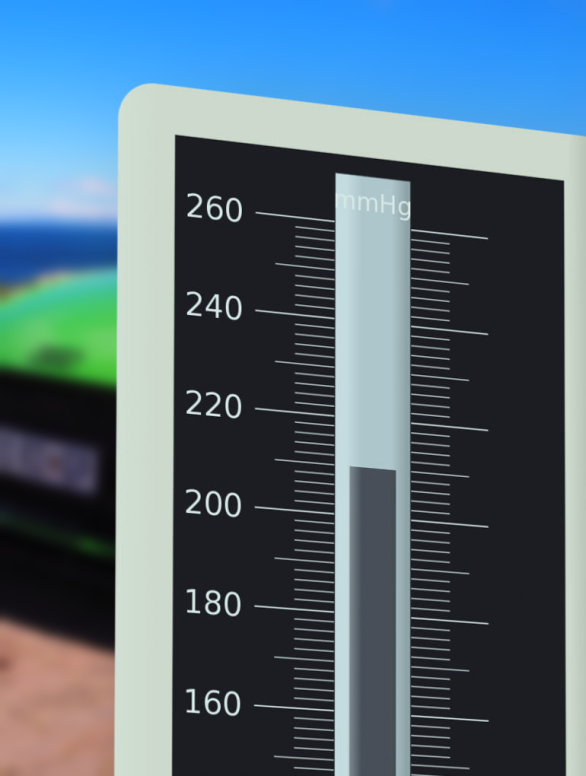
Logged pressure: value=210 unit=mmHg
